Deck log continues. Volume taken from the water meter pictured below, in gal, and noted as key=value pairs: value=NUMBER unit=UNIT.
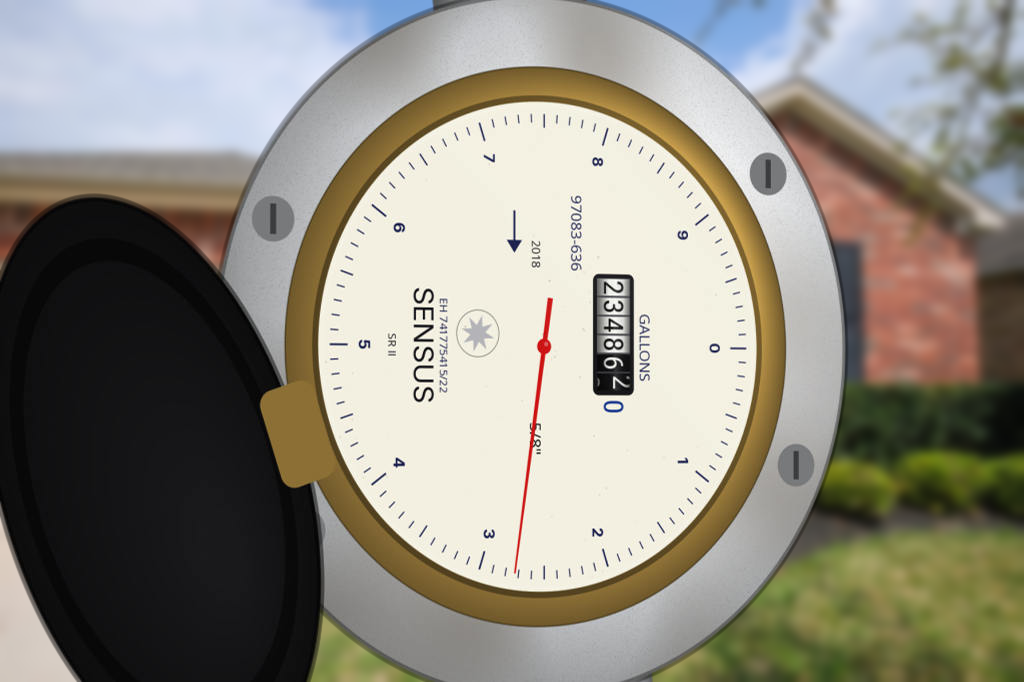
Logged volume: value=2348622.7 unit=gal
